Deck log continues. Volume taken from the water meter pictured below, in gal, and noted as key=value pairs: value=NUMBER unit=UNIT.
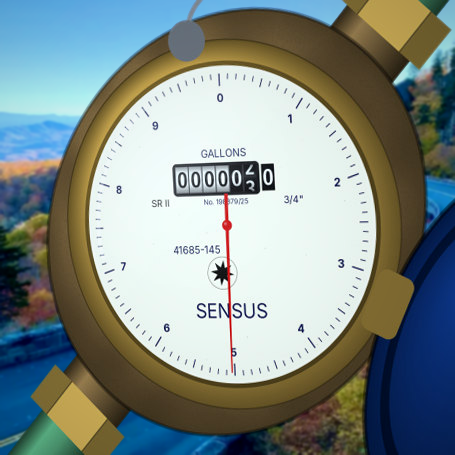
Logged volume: value=25.0 unit=gal
